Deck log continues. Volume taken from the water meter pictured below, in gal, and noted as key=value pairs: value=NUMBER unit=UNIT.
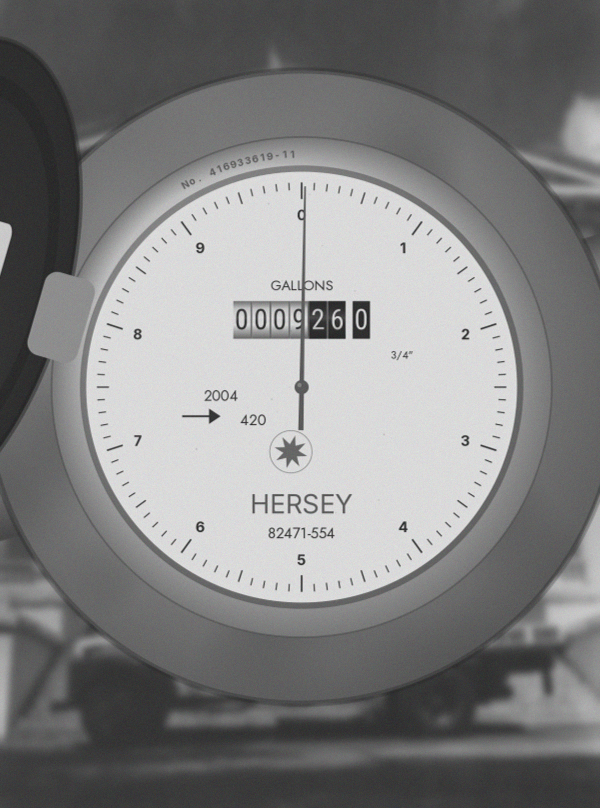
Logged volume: value=9260.0 unit=gal
